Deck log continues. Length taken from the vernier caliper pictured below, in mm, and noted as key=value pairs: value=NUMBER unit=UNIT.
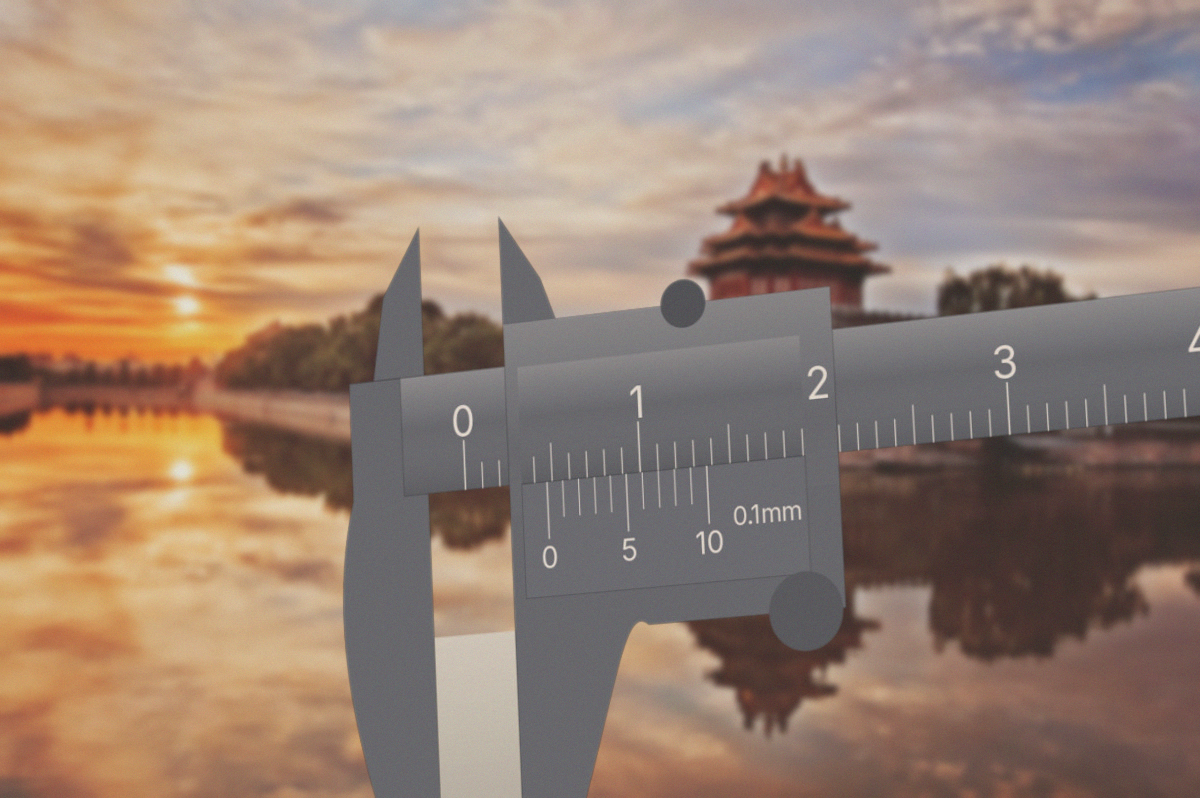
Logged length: value=4.7 unit=mm
